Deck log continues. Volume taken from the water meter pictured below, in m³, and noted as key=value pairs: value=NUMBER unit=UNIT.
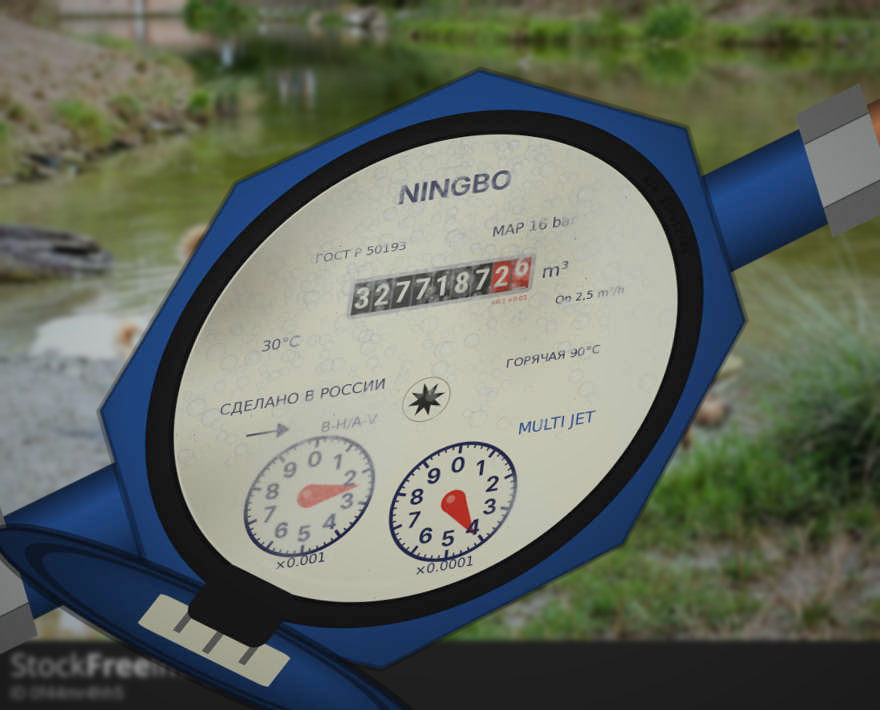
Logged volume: value=3277187.2624 unit=m³
